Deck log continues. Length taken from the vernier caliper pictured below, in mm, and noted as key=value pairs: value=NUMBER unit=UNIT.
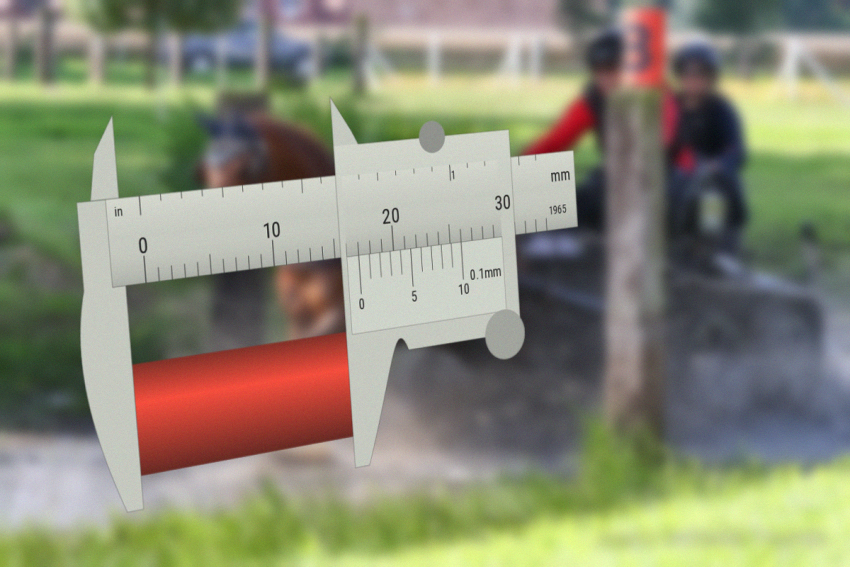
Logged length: value=17.0 unit=mm
